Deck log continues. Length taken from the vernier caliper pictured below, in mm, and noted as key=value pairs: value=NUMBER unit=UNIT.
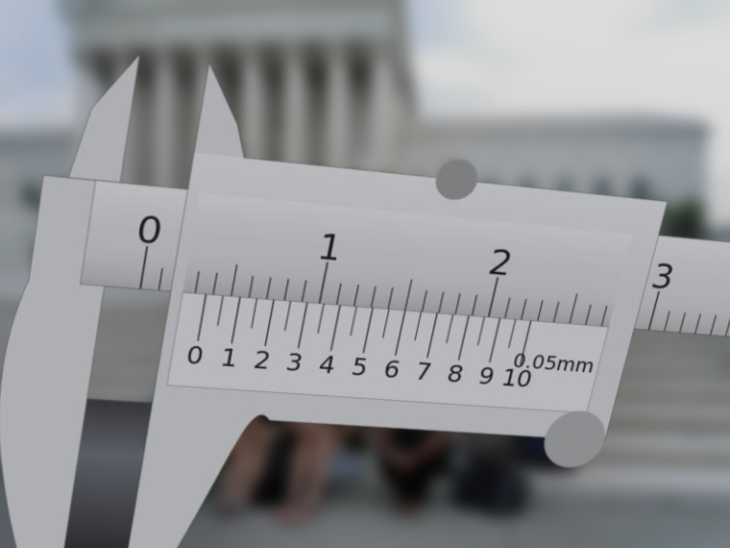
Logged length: value=3.6 unit=mm
